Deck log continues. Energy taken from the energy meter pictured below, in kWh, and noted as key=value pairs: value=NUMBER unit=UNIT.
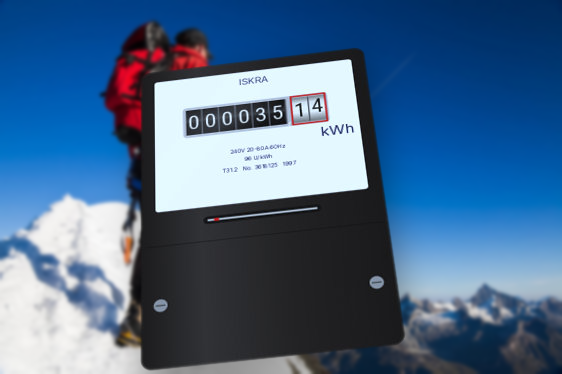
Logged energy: value=35.14 unit=kWh
